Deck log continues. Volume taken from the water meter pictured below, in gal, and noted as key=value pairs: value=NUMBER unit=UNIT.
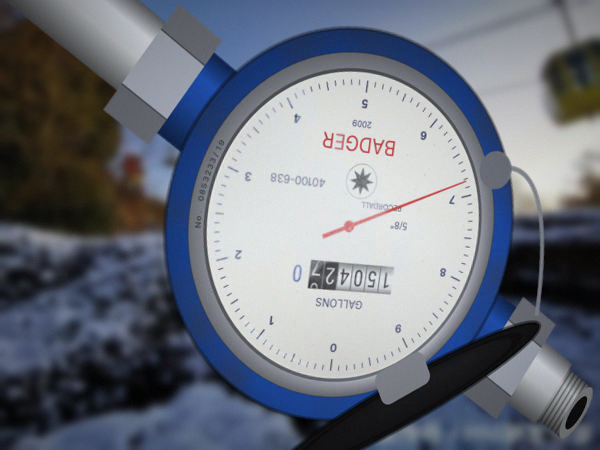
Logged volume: value=1504266.8 unit=gal
